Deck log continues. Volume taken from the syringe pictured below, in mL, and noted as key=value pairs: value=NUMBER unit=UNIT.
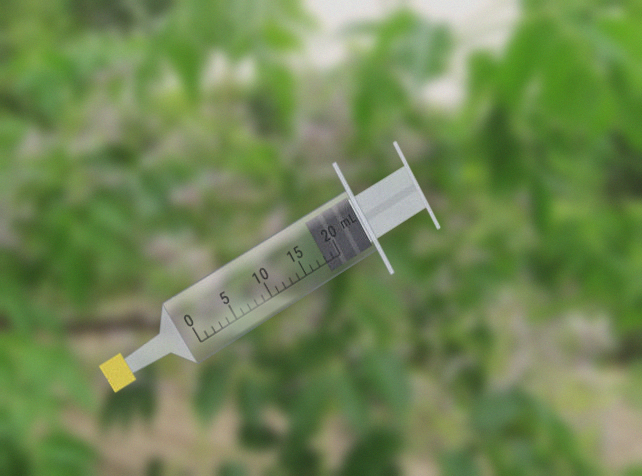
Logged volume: value=18 unit=mL
